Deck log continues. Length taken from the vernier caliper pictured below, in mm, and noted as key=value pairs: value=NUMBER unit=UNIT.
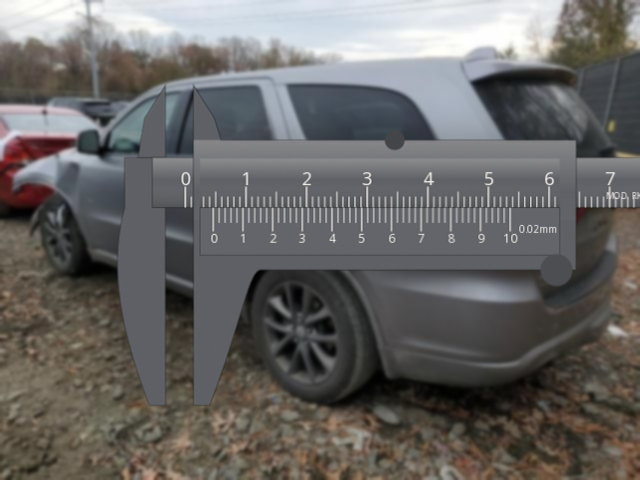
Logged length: value=4.6 unit=mm
